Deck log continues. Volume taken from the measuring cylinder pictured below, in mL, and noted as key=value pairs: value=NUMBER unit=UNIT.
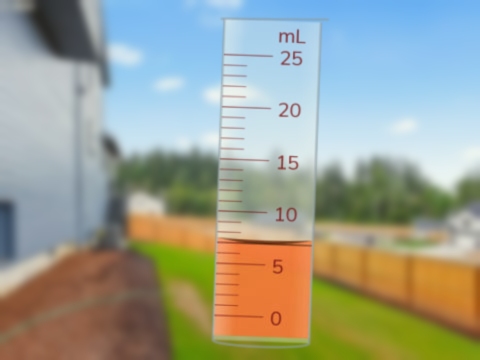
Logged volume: value=7 unit=mL
